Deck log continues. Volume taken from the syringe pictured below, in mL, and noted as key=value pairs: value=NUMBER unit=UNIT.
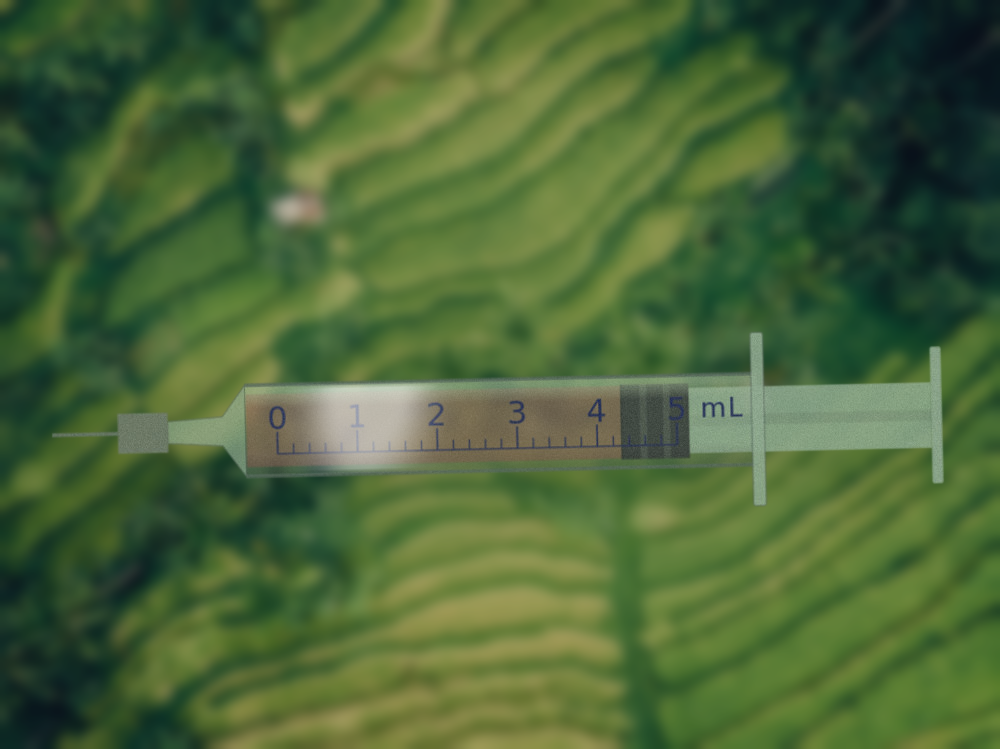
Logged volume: value=4.3 unit=mL
